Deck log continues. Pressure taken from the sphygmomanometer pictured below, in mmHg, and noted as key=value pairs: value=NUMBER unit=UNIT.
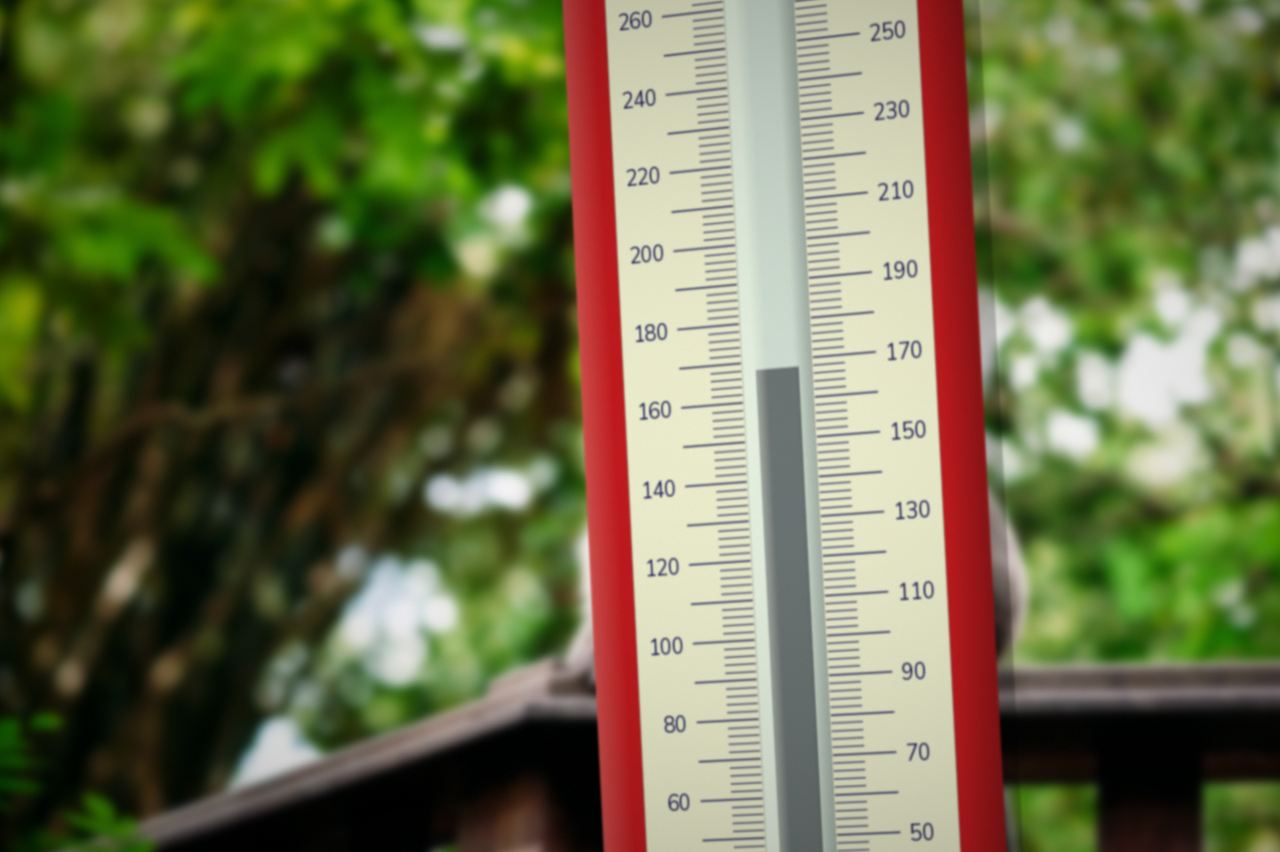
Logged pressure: value=168 unit=mmHg
